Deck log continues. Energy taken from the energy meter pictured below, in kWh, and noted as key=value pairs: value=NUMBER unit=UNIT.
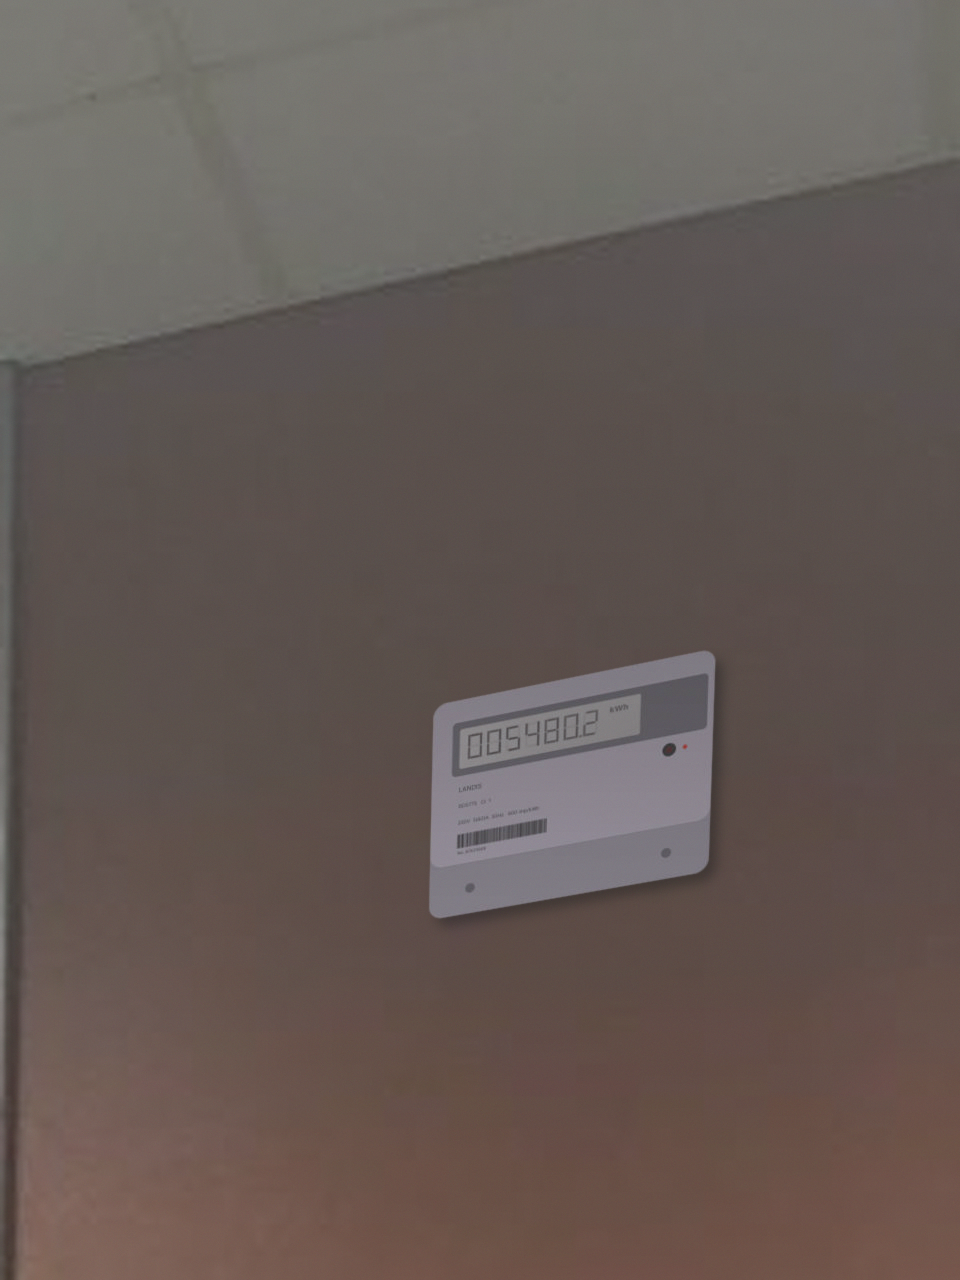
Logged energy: value=5480.2 unit=kWh
